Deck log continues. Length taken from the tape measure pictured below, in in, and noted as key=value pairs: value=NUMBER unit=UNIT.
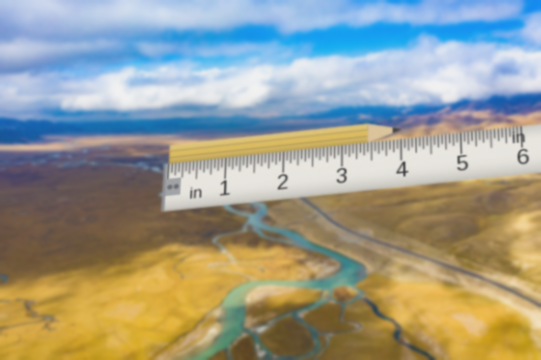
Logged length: value=4 unit=in
